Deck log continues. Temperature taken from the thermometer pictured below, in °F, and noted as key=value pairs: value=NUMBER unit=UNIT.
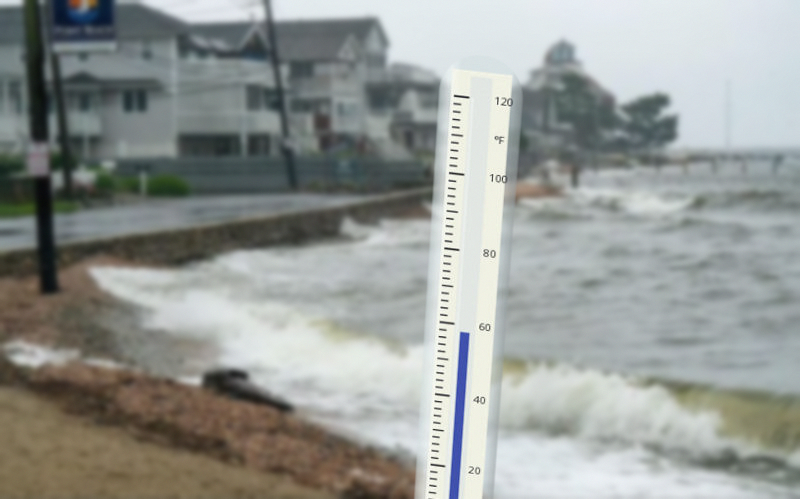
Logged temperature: value=58 unit=°F
